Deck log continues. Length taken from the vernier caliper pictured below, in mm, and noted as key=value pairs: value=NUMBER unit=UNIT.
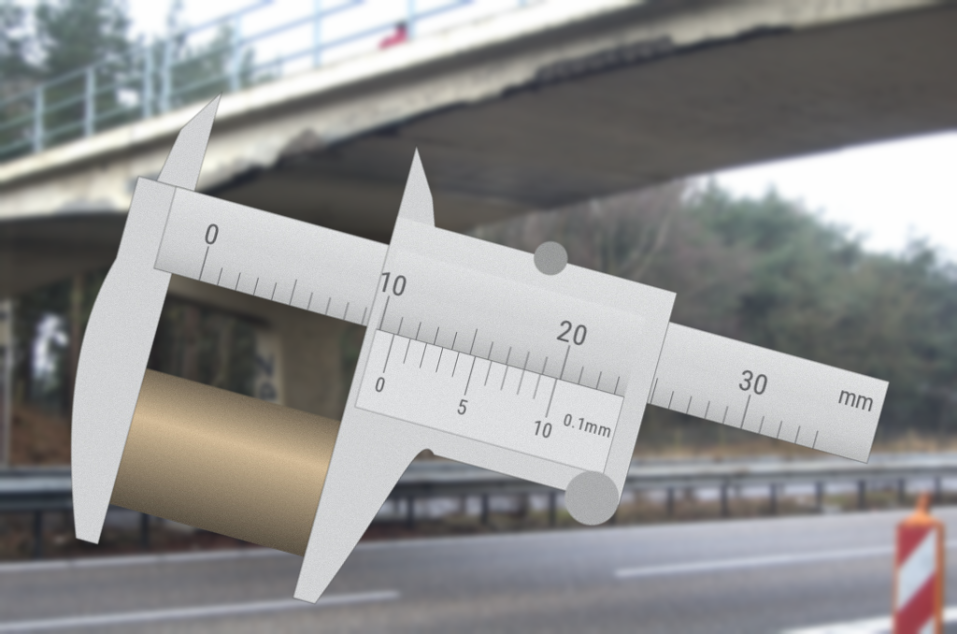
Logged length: value=10.8 unit=mm
